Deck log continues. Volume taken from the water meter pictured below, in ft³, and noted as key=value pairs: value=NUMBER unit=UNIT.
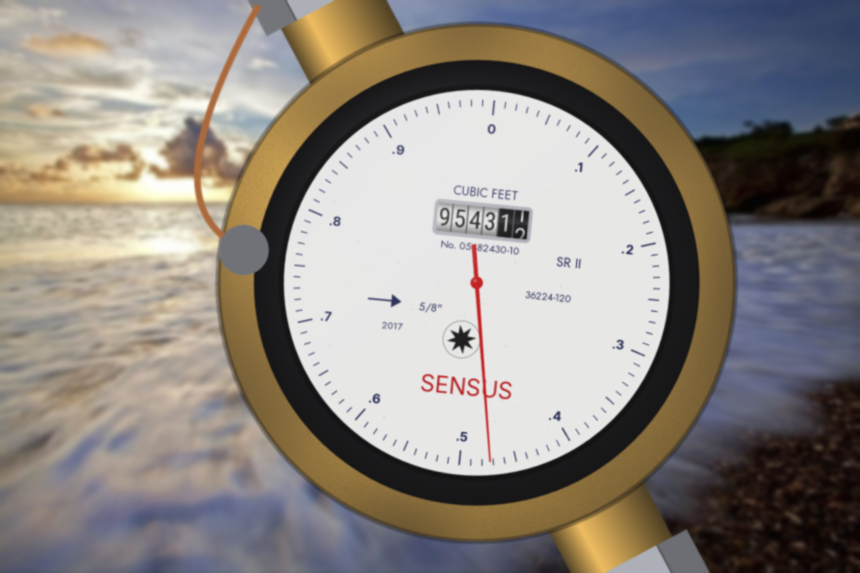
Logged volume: value=954311.47 unit=ft³
